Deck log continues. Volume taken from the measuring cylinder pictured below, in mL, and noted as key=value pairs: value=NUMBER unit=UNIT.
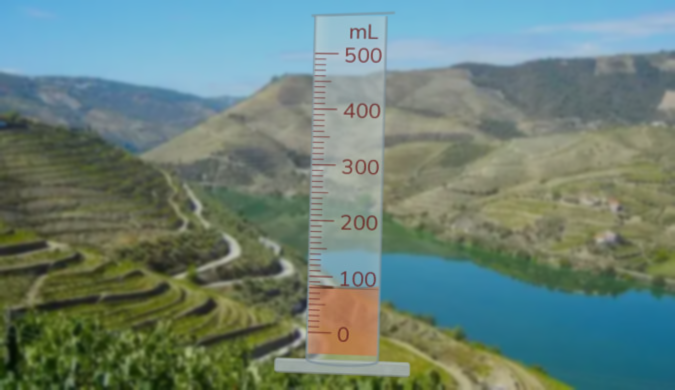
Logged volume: value=80 unit=mL
